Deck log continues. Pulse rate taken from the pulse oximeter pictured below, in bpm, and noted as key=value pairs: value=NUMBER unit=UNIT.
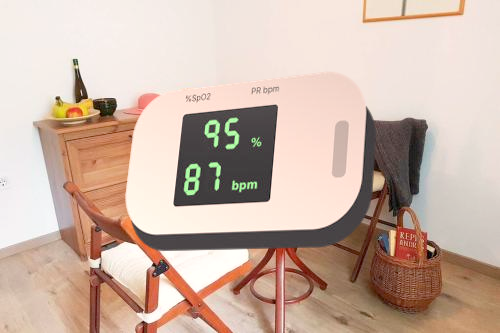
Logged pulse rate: value=87 unit=bpm
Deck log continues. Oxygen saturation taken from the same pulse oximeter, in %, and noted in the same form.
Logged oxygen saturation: value=95 unit=%
